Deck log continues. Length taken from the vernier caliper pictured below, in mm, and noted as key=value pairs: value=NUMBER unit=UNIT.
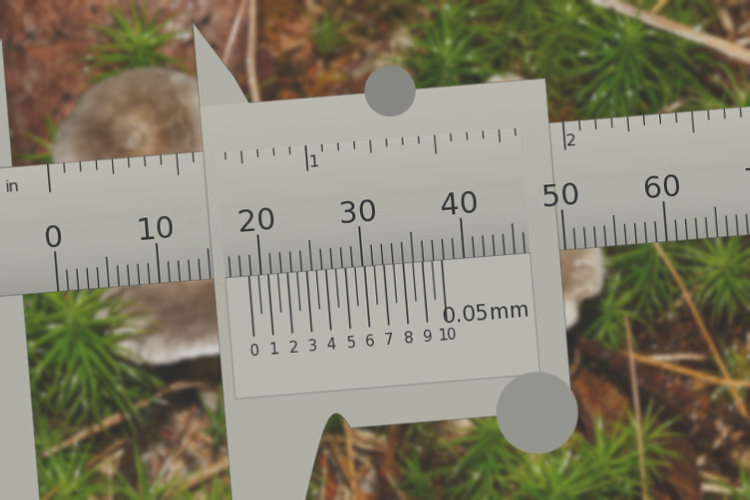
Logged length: value=18.8 unit=mm
